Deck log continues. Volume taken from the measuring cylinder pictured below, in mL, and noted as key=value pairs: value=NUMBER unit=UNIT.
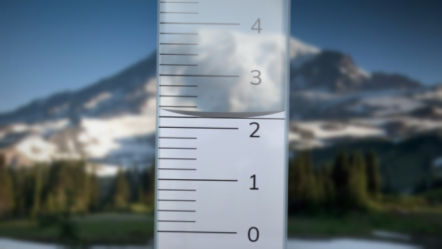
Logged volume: value=2.2 unit=mL
